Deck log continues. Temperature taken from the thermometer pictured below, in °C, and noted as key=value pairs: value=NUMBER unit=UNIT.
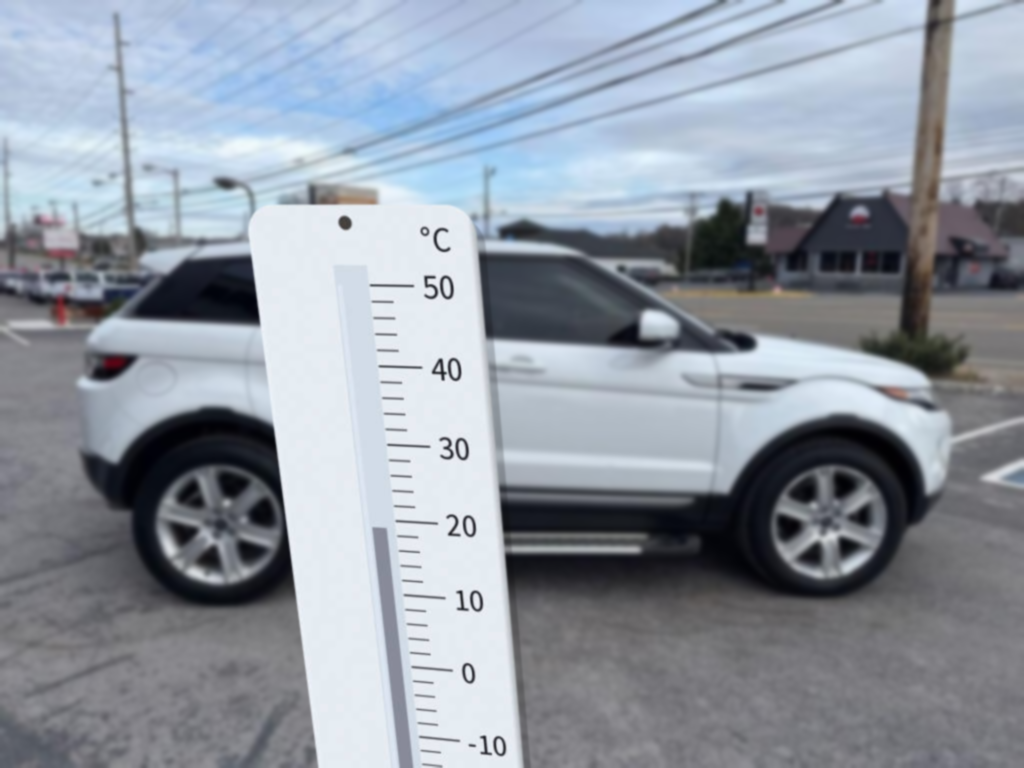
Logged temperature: value=19 unit=°C
